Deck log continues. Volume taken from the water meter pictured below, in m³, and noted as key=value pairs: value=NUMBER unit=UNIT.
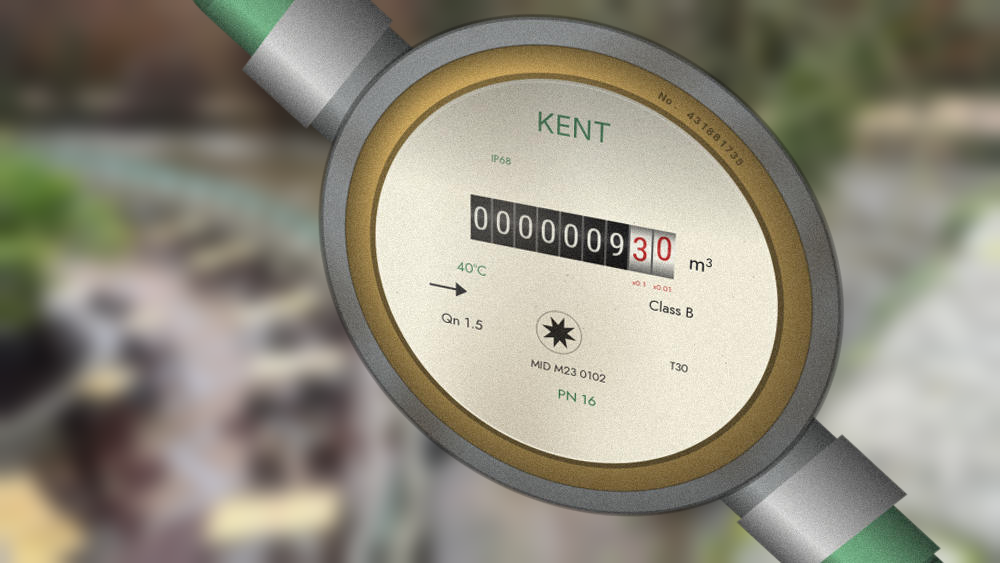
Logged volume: value=9.30 unit=m³
